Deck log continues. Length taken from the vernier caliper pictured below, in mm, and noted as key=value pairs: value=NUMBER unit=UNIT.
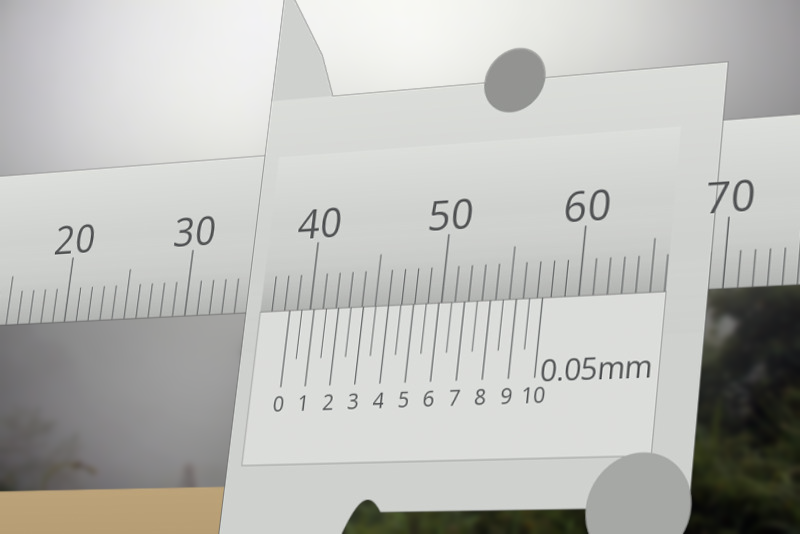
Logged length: value=38.4 unit=mm
